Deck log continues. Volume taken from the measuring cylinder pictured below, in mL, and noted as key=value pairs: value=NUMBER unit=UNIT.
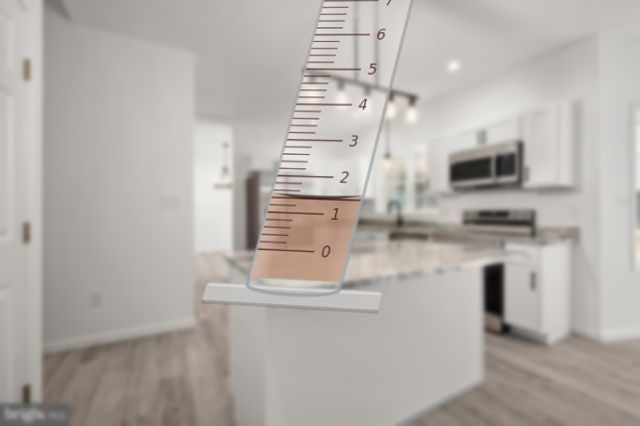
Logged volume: value=1.4 unit=mL
